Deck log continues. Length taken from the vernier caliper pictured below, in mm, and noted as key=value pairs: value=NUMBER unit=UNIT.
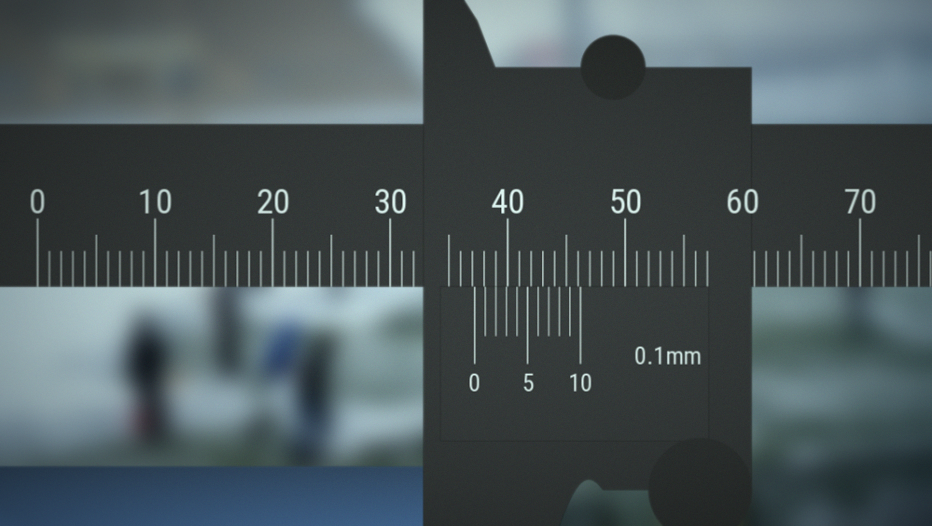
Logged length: value=37.2 unit=mm
